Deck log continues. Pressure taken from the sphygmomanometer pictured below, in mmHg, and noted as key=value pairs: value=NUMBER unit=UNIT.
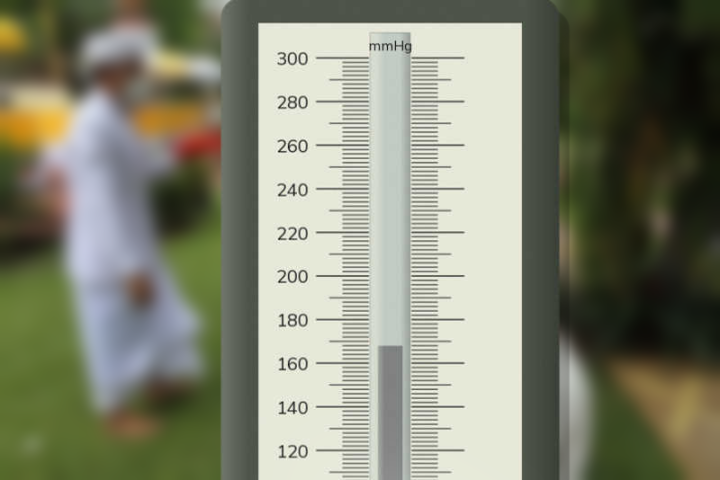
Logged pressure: value=168 unit=mmHg
